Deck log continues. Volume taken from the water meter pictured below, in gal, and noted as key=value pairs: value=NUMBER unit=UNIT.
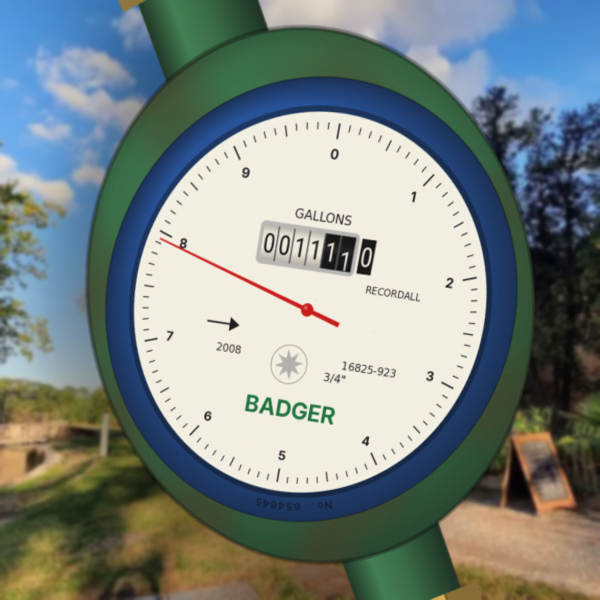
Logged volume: value=11107.9 unit=gal
